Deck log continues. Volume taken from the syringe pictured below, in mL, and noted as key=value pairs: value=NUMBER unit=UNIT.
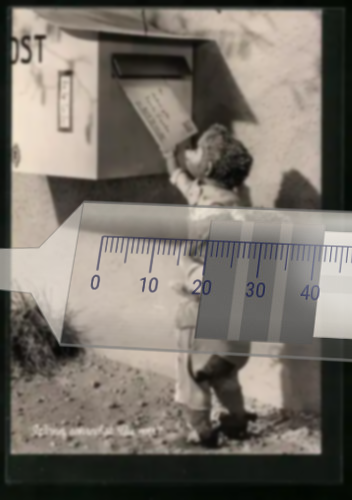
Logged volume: value=20 unit=mL
